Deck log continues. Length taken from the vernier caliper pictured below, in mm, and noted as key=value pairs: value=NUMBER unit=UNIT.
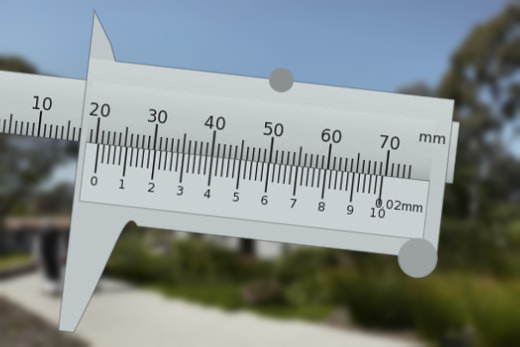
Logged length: value=20.4 unit=mm
